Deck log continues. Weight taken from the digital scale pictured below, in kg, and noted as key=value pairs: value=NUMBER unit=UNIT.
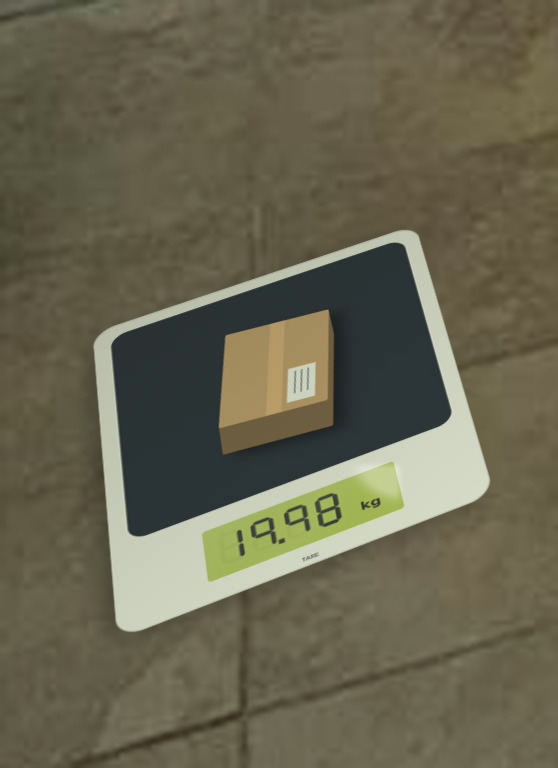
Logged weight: value=19.98 unit=kg
